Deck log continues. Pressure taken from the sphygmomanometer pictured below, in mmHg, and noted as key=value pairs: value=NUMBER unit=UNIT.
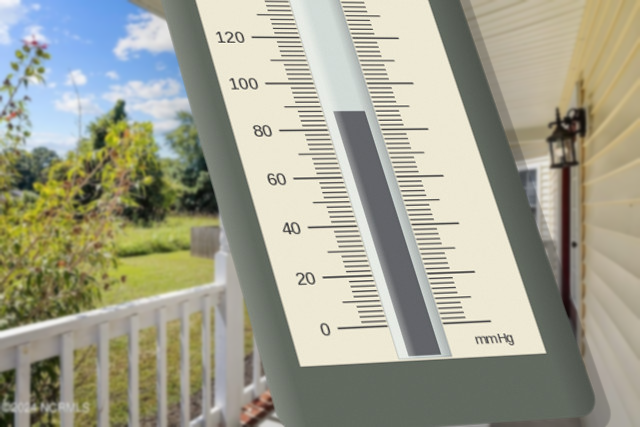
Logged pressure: value=88 unit=mmHg
